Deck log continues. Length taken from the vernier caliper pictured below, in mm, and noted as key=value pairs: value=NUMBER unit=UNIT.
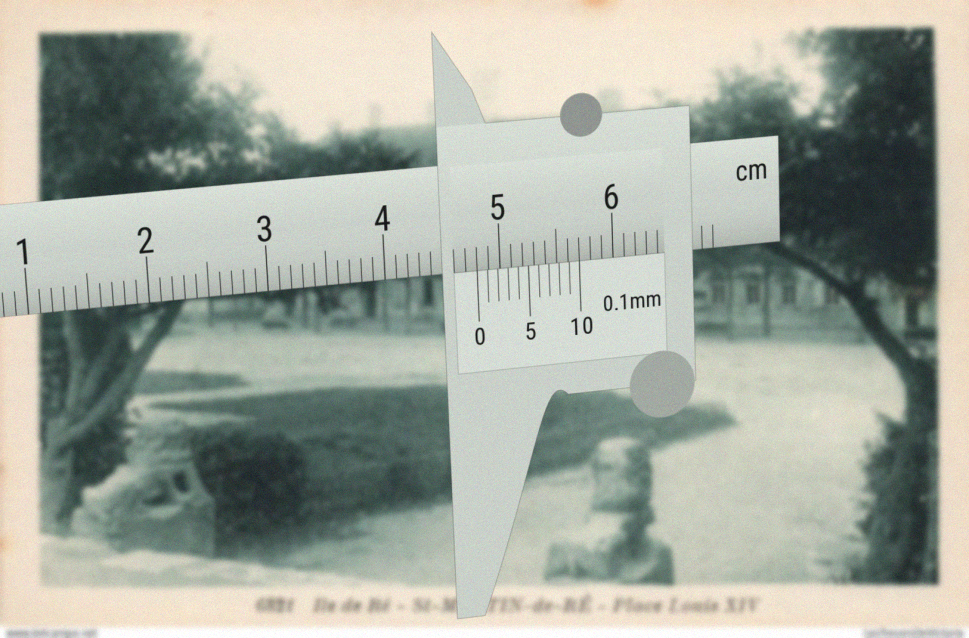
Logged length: value=48.0 unit=mm
